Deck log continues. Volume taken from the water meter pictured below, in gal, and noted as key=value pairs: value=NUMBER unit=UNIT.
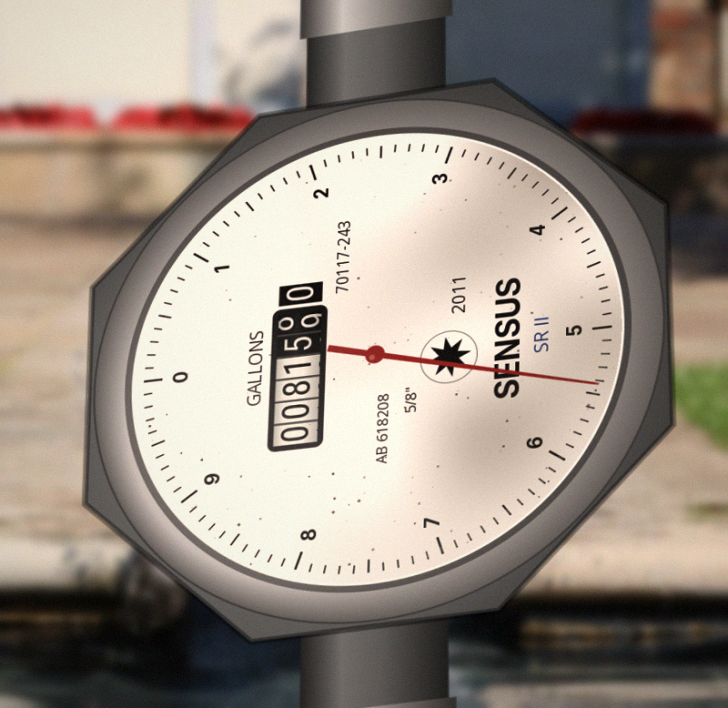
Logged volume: value=81585.4 unit=gal
